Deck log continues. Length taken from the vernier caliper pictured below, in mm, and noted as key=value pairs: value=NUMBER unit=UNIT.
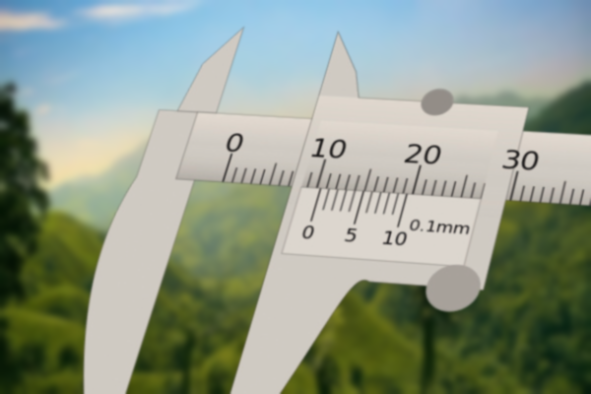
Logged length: value=10.4 unit=mm
